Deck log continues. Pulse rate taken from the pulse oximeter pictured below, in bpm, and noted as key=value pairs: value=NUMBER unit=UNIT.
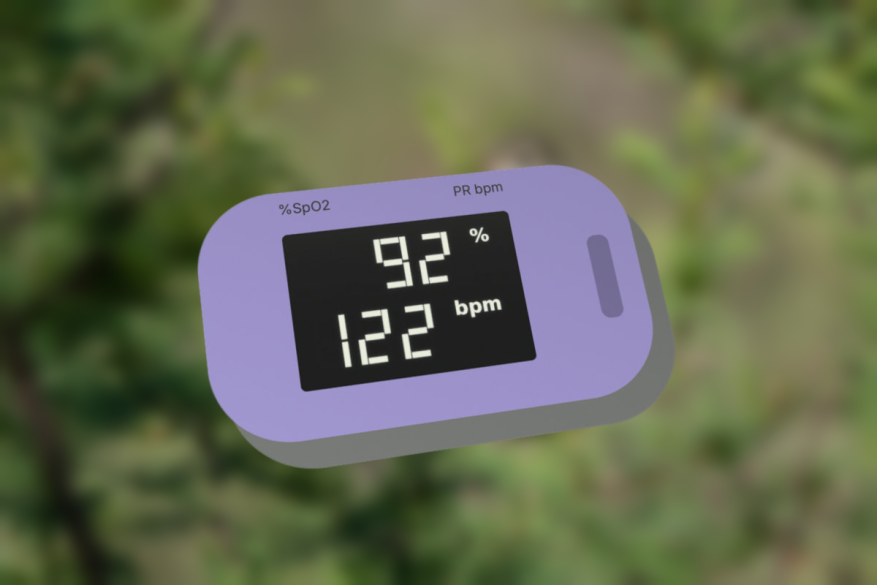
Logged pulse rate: value=122 unit=bpm
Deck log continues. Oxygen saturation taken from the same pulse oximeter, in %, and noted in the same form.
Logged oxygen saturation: value=92 unit=%
